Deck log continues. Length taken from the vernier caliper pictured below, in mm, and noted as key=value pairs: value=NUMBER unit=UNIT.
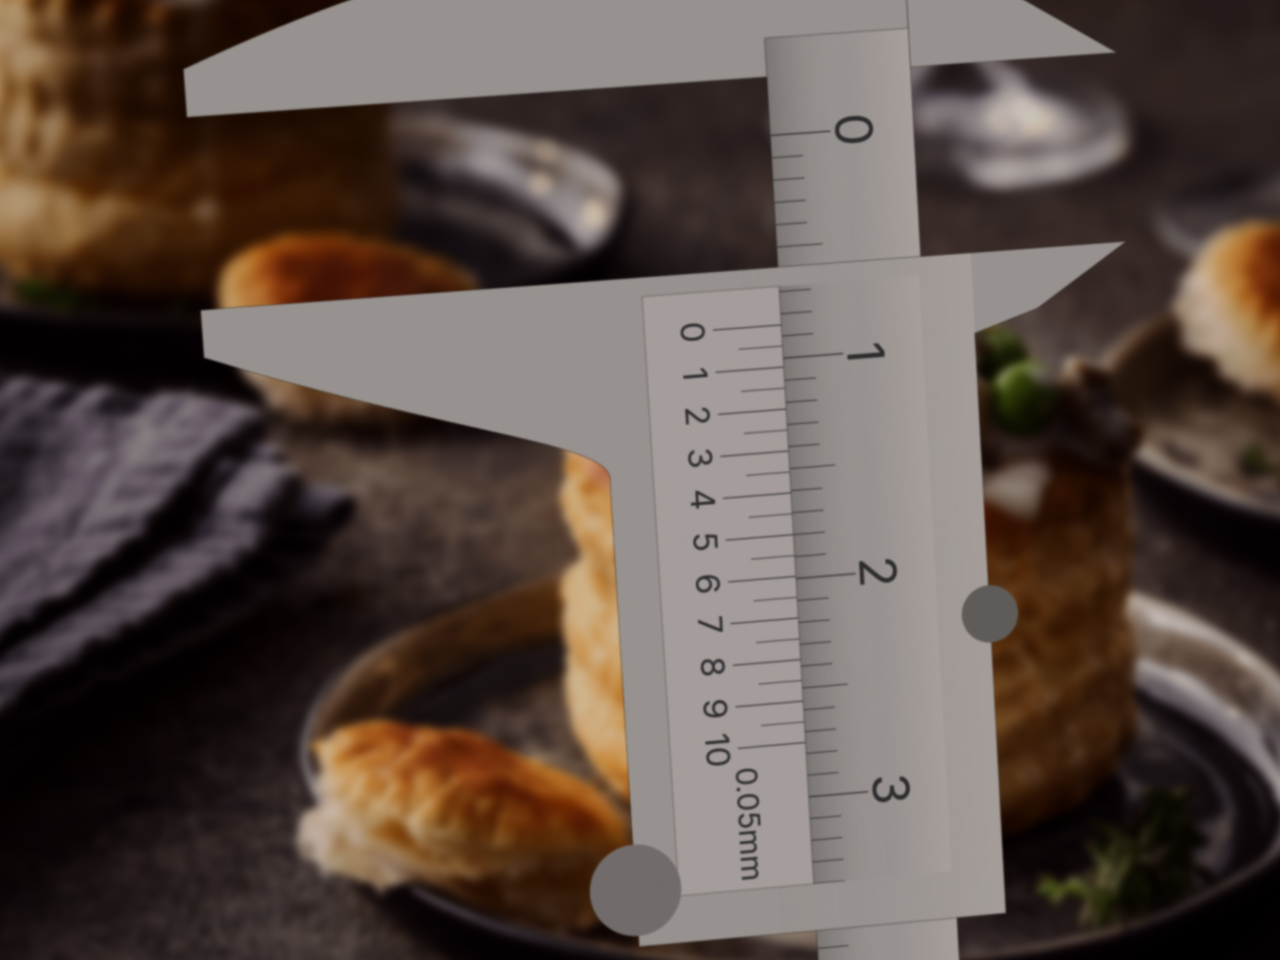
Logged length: value=8.5 unit=mm
